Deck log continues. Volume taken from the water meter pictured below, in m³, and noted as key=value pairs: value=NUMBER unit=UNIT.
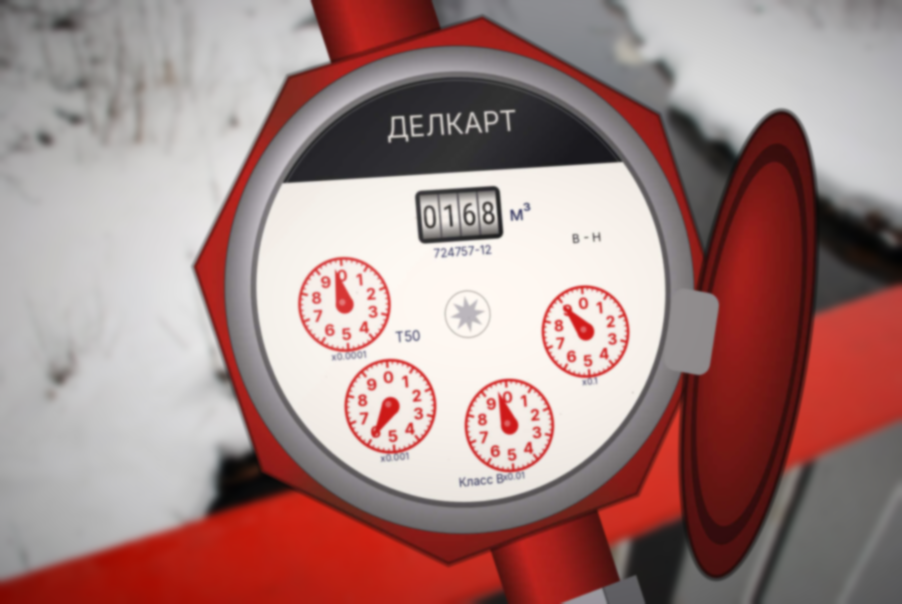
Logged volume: value=168.8959 unit=m³
